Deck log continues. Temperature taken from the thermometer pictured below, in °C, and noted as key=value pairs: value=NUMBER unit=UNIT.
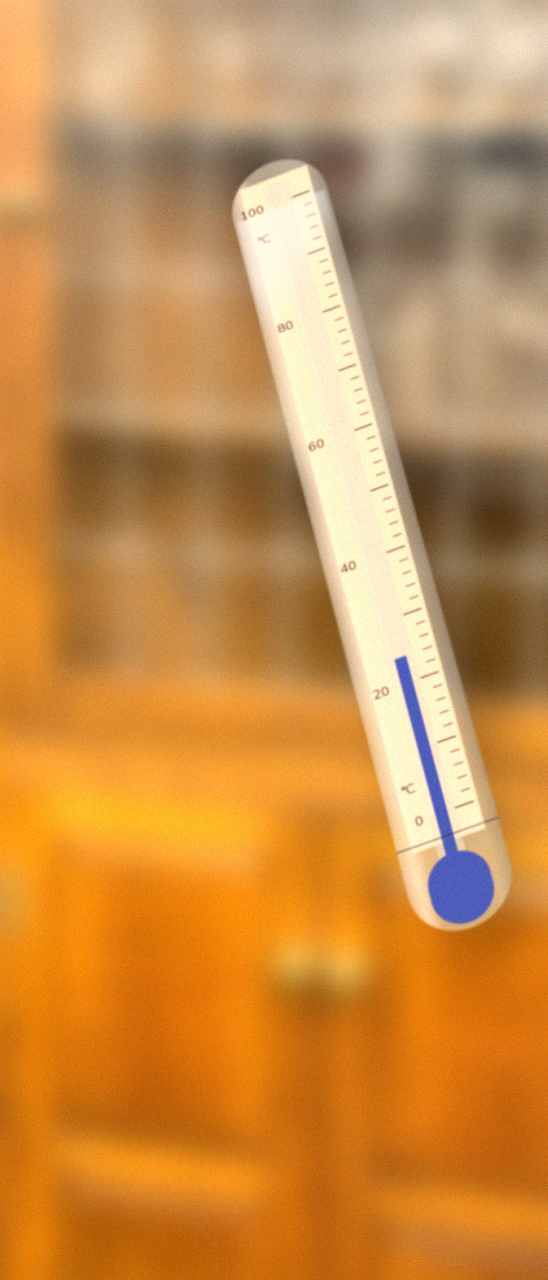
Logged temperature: value=24 unit=°C
